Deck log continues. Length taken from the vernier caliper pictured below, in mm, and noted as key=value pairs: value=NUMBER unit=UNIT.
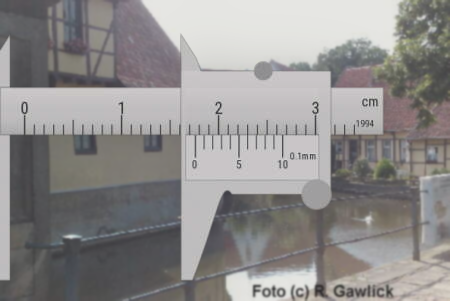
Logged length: value=17.6 unit=mm
